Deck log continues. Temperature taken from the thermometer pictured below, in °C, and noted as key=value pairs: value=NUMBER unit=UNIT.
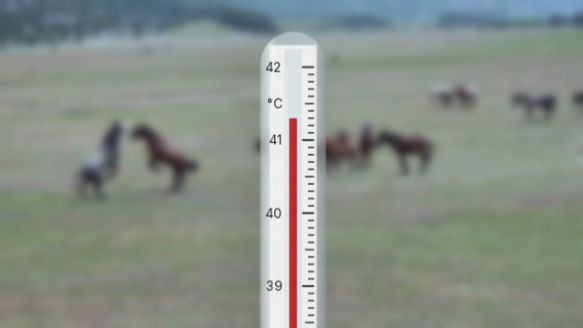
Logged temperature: value=41.3 unit=°C
